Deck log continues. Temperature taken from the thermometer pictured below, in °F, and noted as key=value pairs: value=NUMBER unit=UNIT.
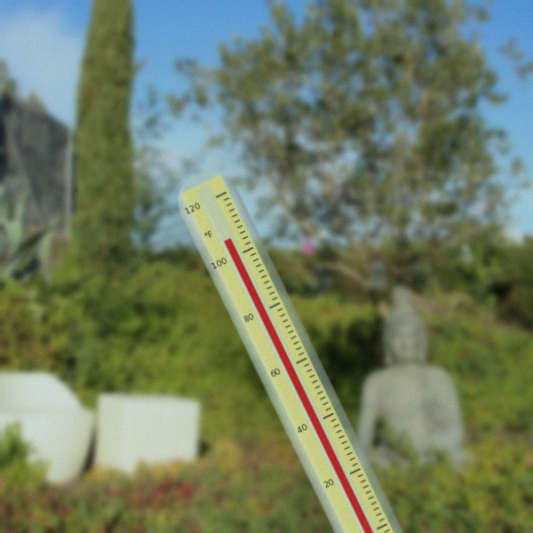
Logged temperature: value=106 unit=°F
